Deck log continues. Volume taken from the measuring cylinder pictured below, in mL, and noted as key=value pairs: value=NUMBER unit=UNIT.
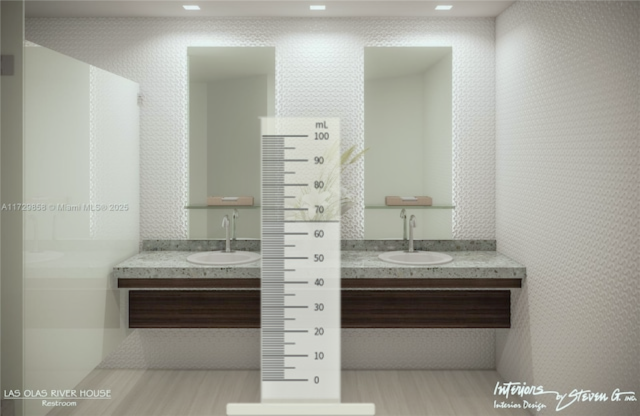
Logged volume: value=65 unit=mL
